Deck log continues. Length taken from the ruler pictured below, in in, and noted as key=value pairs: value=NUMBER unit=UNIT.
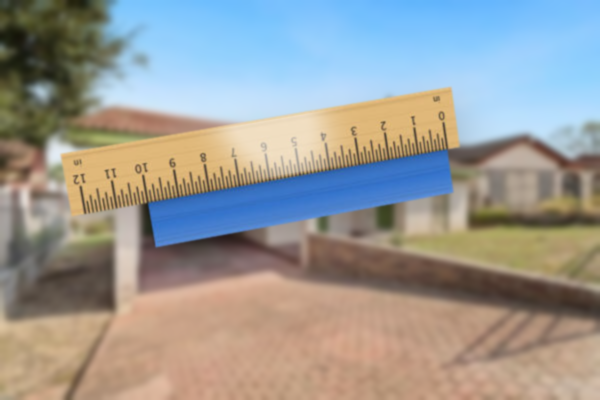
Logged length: value=10 unit=in
